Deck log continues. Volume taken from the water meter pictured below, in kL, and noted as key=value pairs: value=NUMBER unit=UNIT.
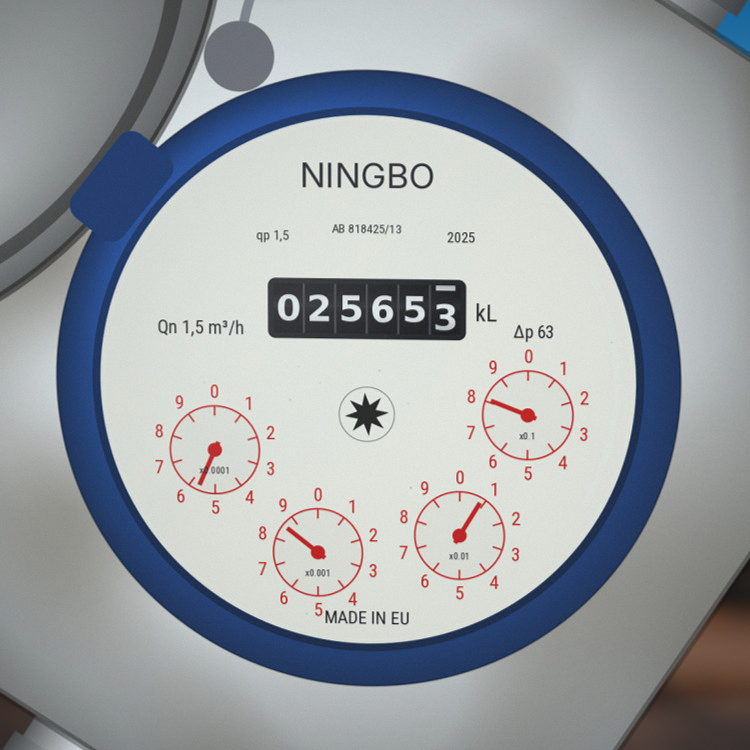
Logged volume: value=25652.8085 unit=kL
